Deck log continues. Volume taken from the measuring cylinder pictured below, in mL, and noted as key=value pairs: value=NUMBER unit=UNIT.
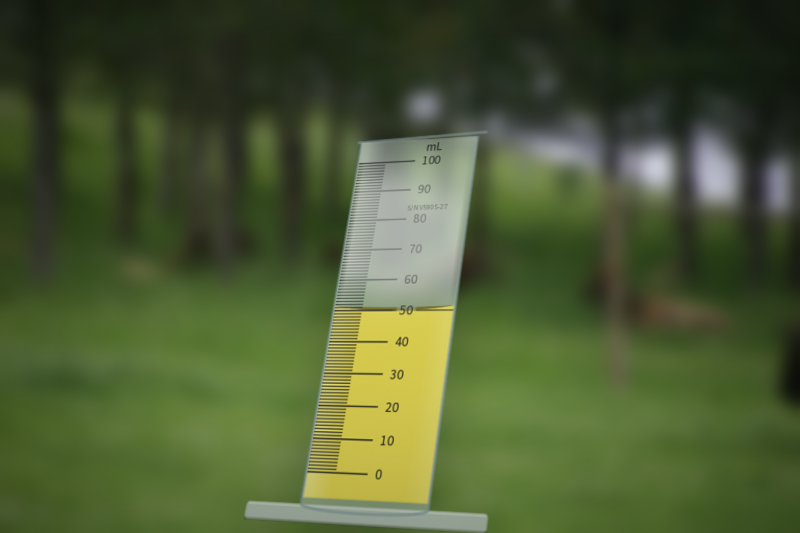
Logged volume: value=50 unit=mL
